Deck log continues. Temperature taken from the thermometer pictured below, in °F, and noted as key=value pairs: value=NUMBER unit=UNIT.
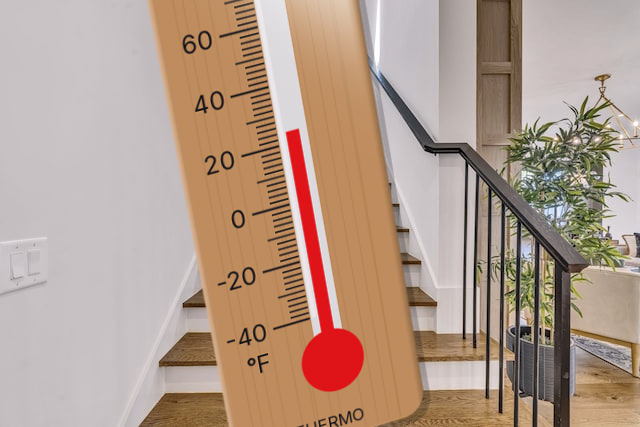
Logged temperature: value=24 unit=°F
